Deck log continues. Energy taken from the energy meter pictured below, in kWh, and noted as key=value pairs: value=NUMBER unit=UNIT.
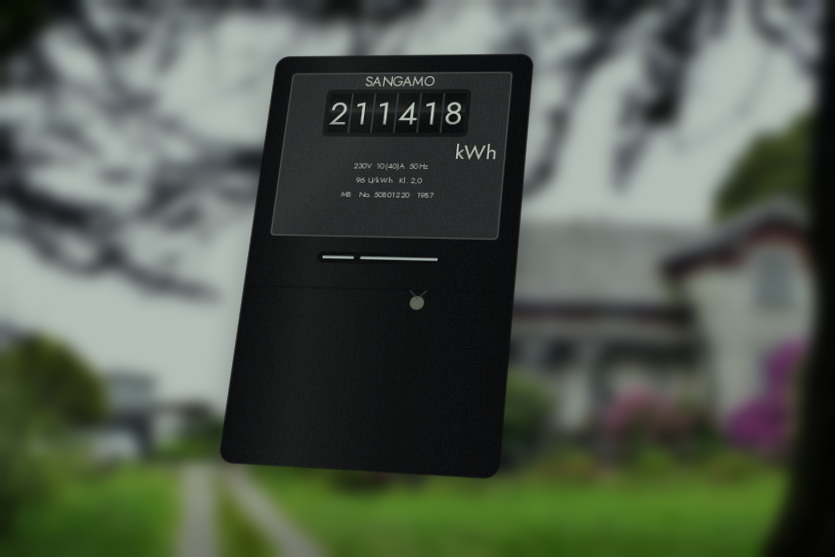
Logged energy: value=211418 unit=kWh
